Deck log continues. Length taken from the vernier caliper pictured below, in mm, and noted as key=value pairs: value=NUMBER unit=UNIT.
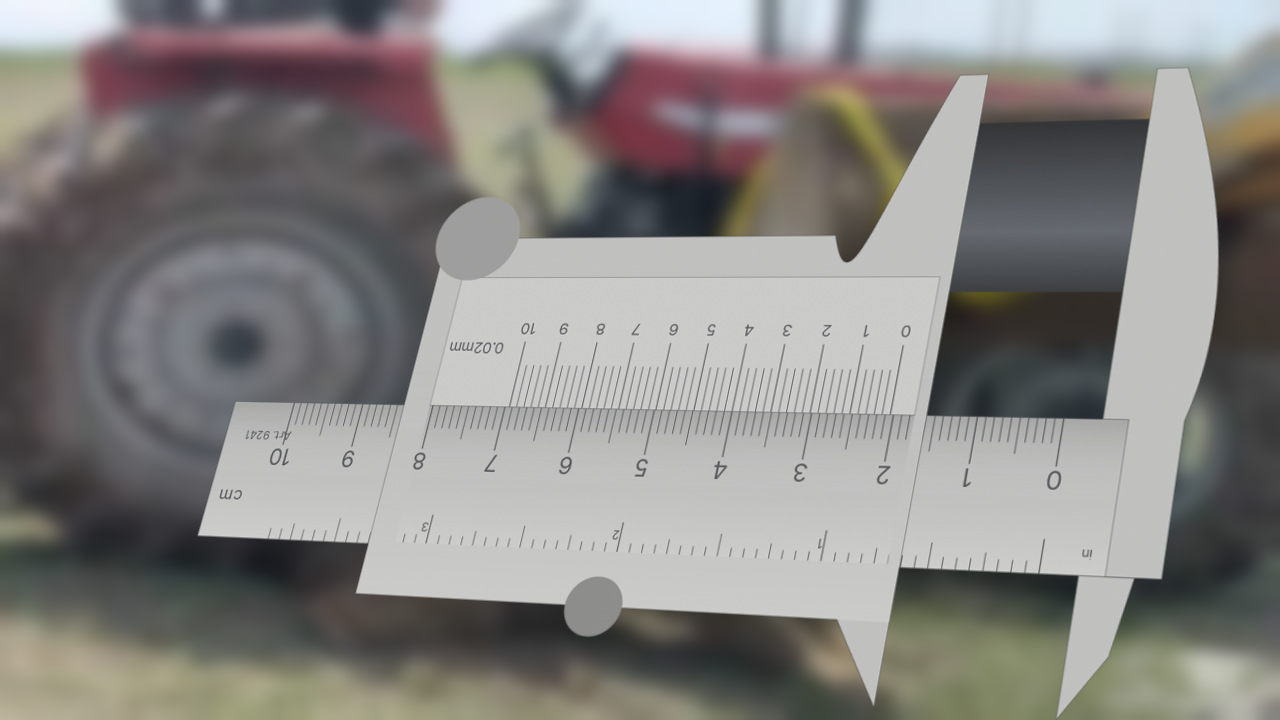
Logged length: value=20.4 unit=mm
